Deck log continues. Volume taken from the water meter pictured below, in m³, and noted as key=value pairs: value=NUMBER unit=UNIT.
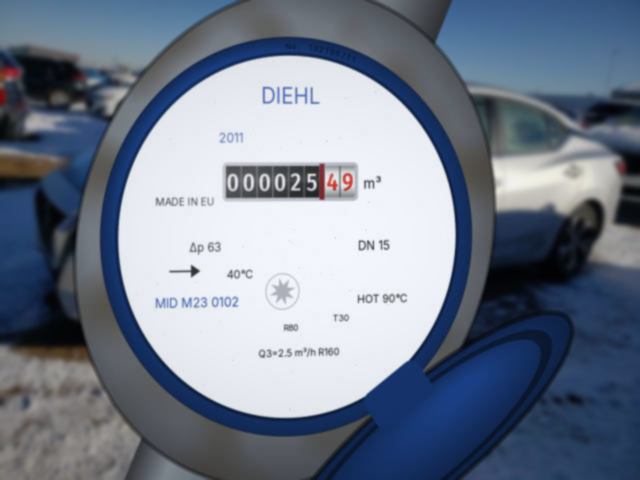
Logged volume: value=25.49 unit=m³
